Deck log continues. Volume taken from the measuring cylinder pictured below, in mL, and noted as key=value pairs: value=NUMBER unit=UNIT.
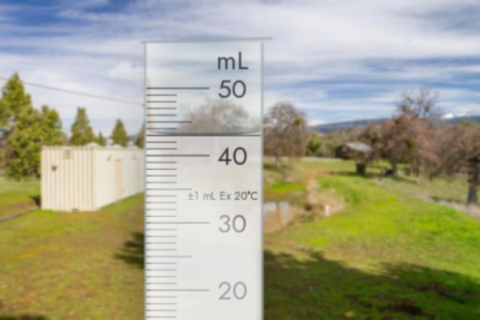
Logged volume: value=43 unit=mL
